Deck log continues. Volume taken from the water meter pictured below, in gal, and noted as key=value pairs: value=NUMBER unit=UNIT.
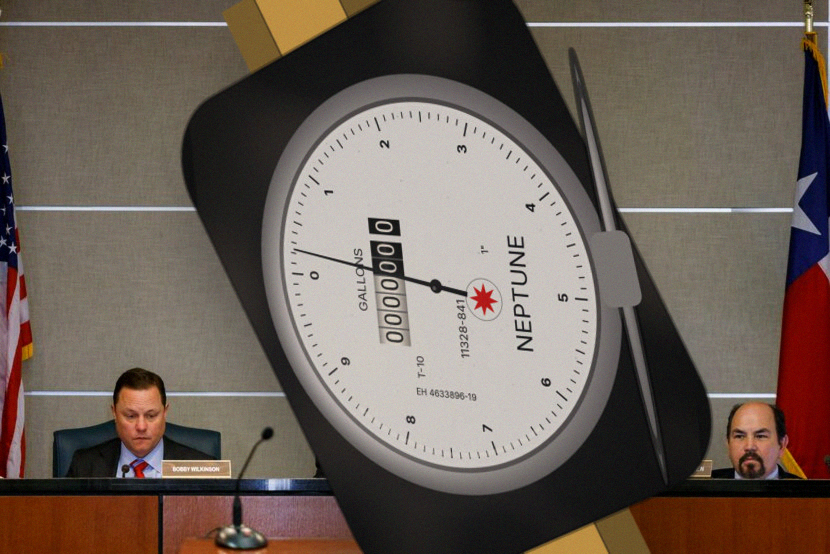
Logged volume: value=0.2 unit=gal
